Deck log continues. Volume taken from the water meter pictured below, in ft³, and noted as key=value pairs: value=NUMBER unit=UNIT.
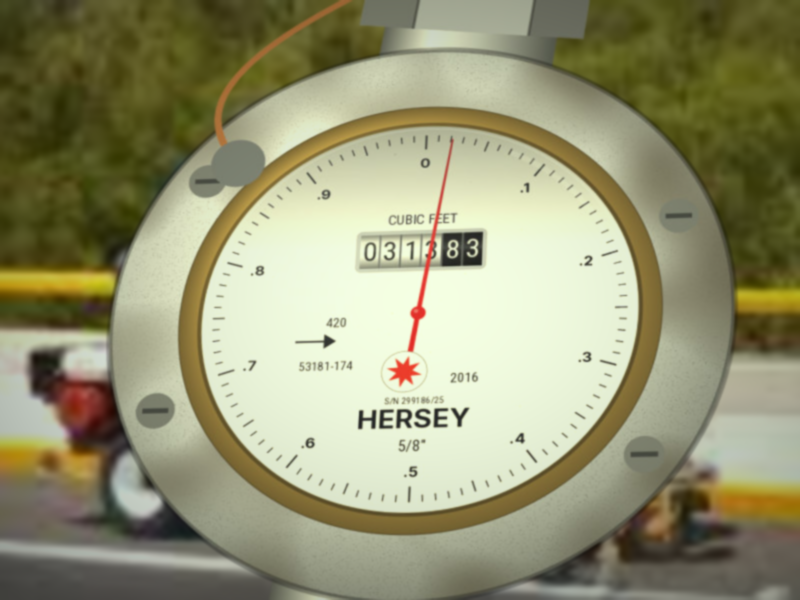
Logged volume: value=31383.02 unit=ft³
